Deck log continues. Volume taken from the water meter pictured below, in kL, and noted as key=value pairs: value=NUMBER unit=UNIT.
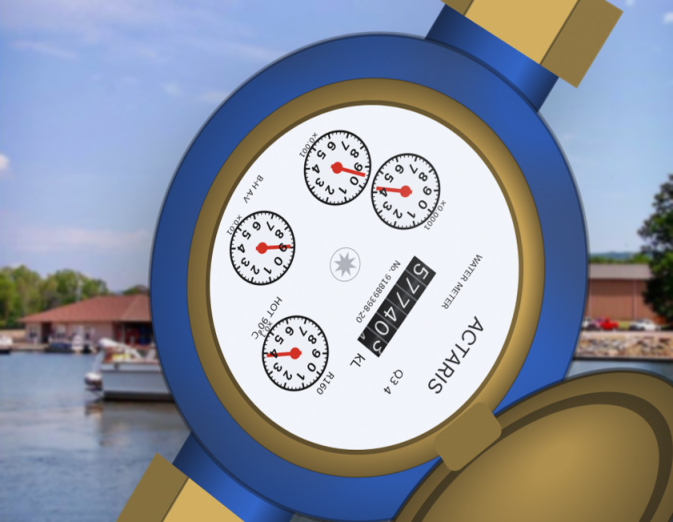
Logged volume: value=577403.3894 unit=kL
